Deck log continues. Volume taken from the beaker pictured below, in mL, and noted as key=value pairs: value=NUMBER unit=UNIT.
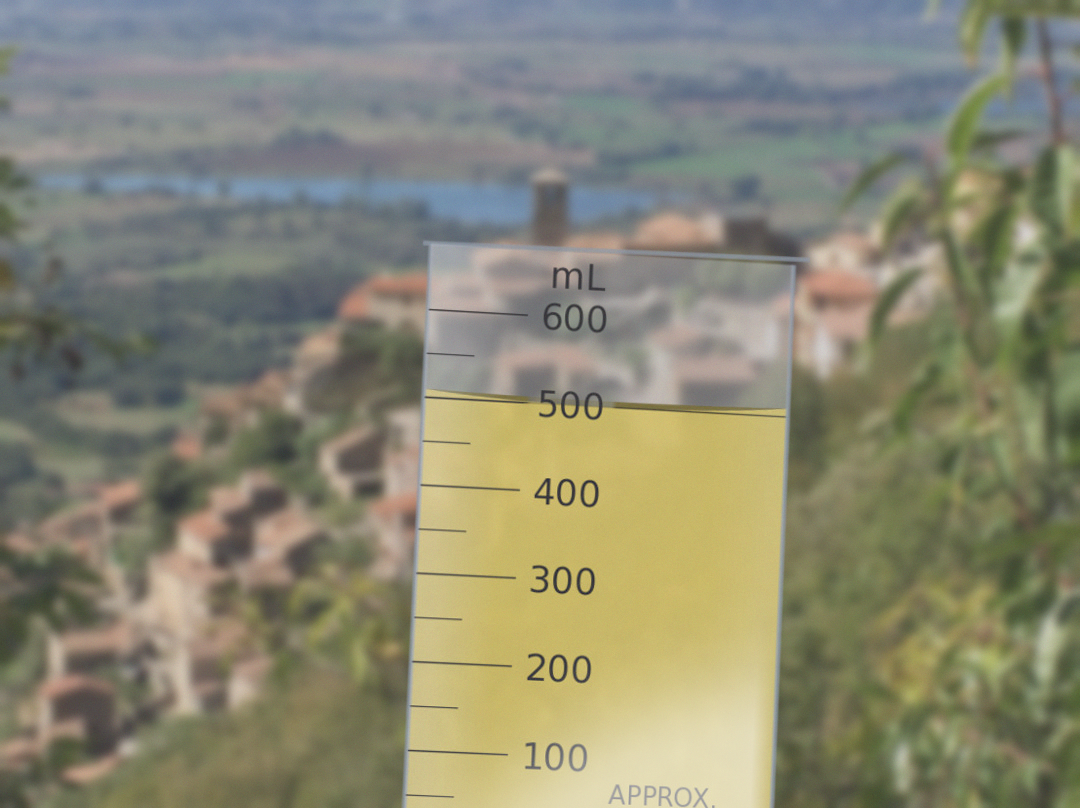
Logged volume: value=500 unit=mL
